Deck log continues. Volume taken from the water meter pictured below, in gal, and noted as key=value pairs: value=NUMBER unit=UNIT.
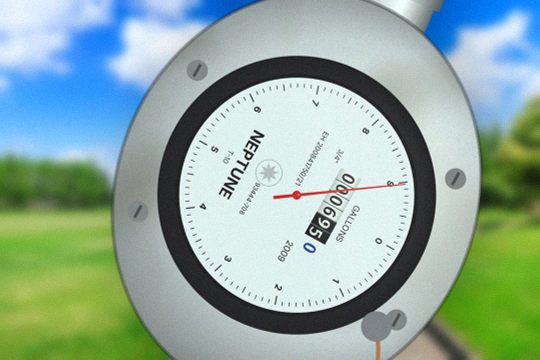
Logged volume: value=6949.0 unit=gal
